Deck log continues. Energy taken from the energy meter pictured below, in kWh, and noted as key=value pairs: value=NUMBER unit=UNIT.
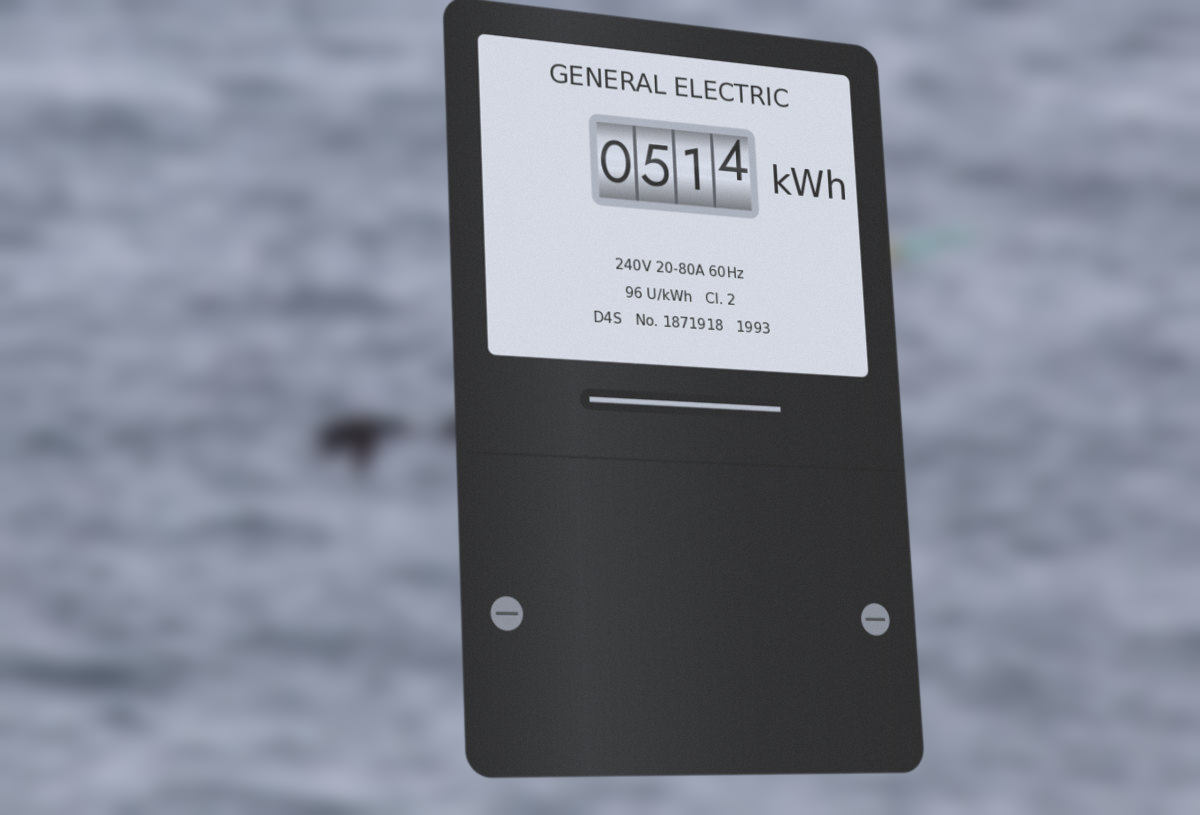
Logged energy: value=514 unit=kWh
